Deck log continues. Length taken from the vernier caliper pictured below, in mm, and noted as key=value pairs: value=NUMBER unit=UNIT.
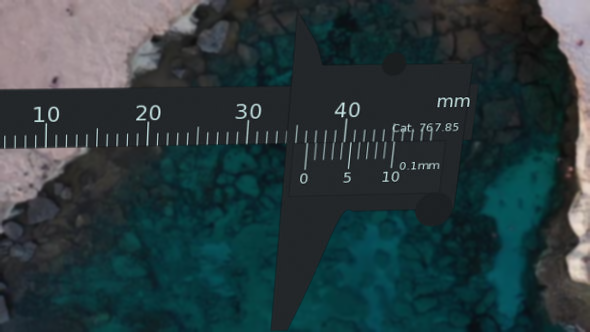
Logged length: value=36.2 unit=mm
